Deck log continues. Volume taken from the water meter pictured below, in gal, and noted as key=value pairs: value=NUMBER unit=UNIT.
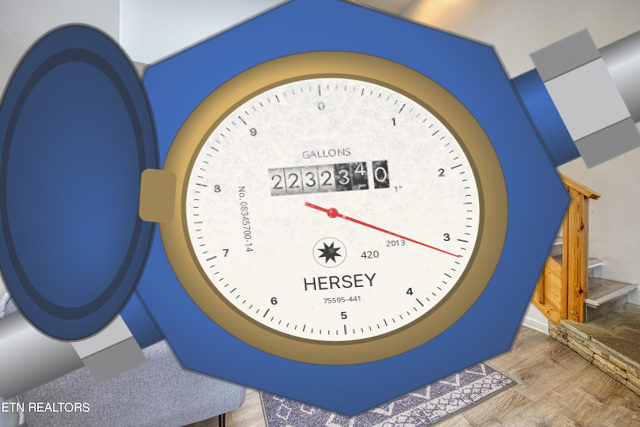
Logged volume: value=2232343.2 unit=gal
